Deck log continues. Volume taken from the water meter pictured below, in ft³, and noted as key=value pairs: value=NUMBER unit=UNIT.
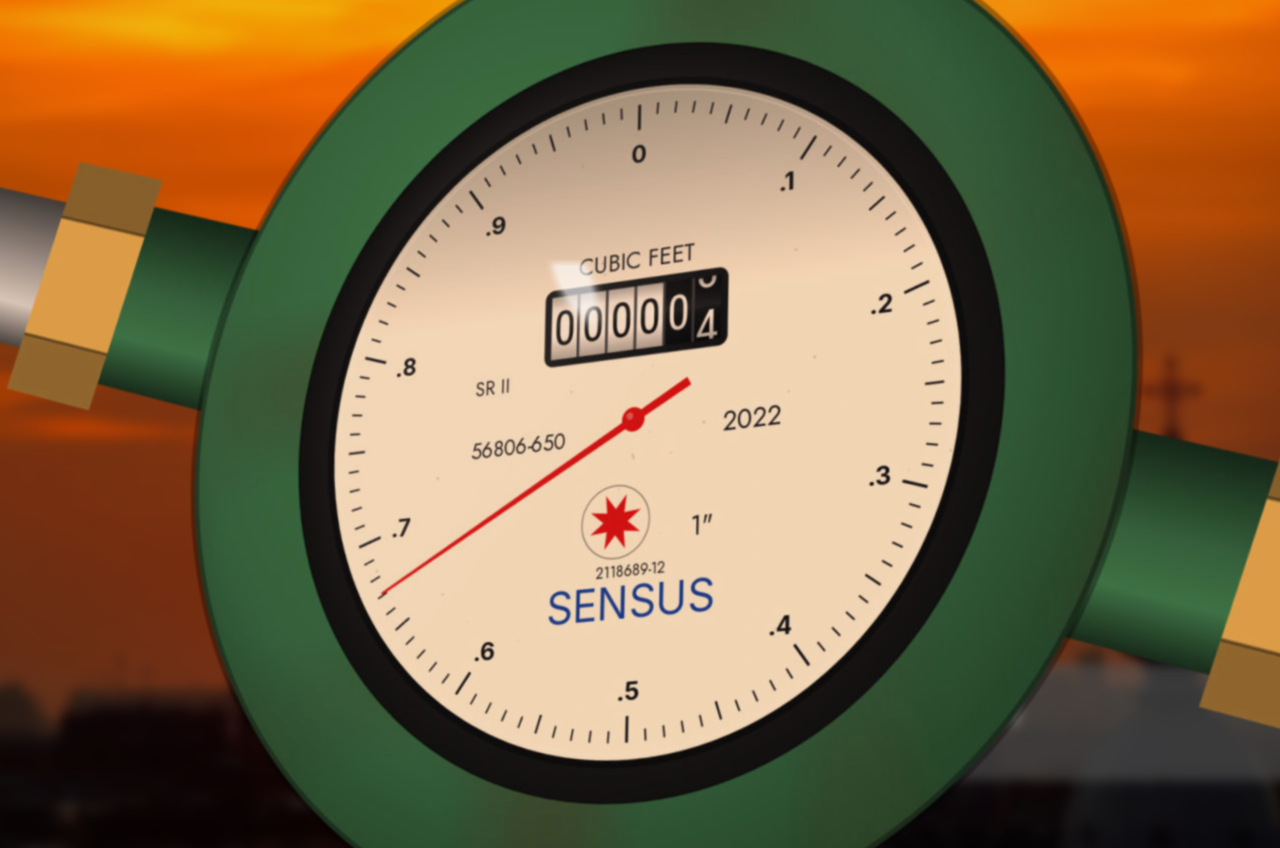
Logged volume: value=3.67 unit=ft³
